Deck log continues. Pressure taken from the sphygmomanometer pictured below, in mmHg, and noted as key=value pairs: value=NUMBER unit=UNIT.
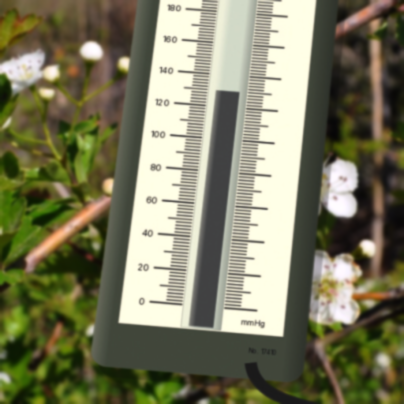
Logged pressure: value=130 unit=mmHg
